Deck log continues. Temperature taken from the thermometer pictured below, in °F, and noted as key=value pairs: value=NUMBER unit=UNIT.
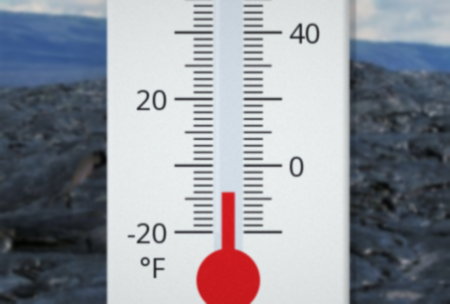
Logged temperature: value=-8 unit=°F
